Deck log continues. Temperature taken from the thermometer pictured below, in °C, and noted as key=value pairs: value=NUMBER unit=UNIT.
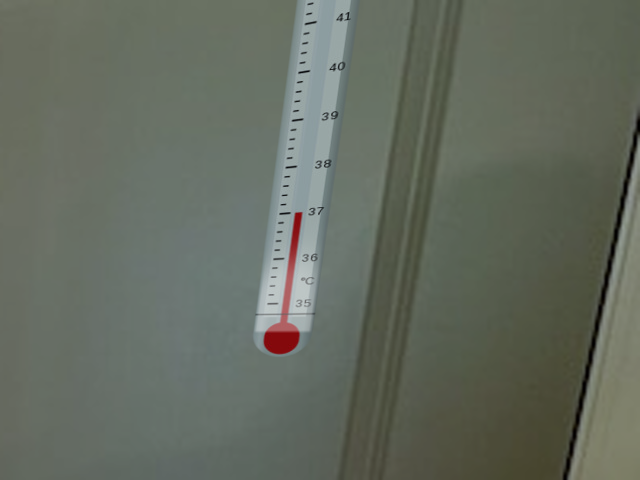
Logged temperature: value=37 unit=°C
